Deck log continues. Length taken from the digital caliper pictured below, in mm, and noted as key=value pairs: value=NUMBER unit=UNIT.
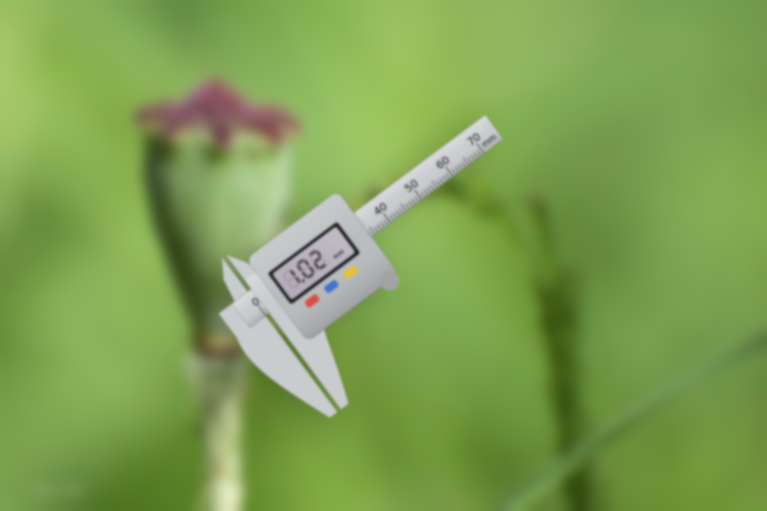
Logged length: value=1.02 unit=mm
